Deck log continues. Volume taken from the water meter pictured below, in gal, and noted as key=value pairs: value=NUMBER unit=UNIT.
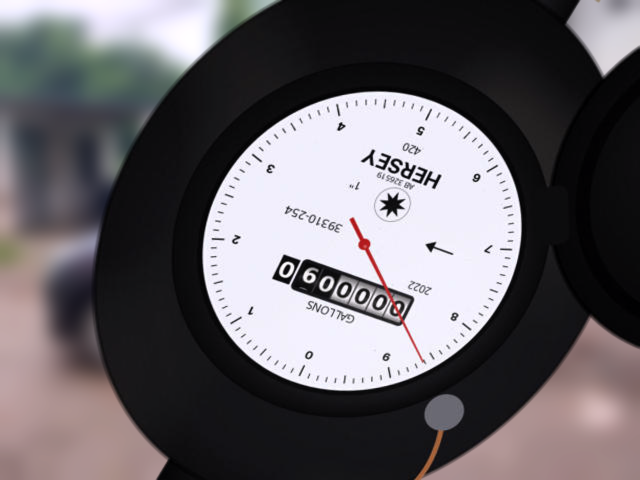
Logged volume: value=88.6 unit=gal
